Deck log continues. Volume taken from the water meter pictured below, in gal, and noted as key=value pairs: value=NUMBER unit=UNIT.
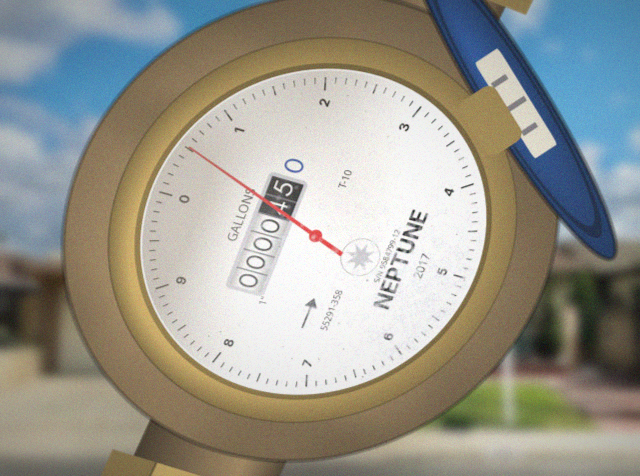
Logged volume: value=450.5 unit=gal
